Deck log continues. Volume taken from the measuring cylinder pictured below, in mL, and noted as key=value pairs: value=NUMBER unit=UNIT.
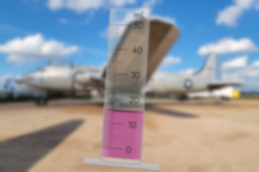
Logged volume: value=15 unit=mL
